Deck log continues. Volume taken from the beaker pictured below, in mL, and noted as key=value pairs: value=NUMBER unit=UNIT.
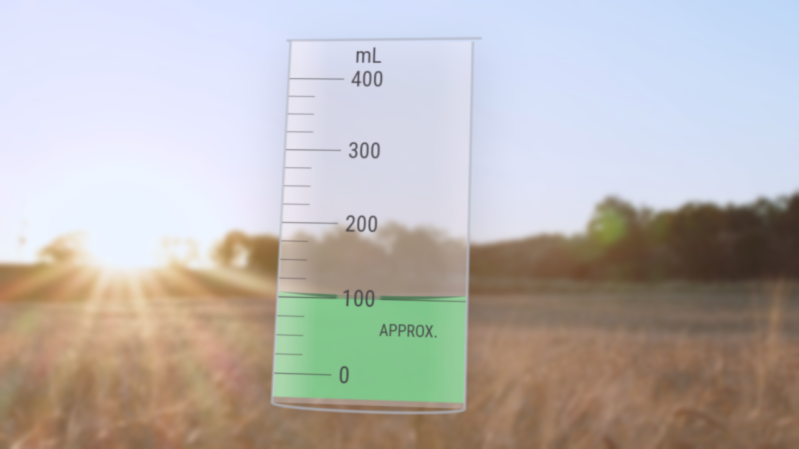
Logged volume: value=100 unit=mL
